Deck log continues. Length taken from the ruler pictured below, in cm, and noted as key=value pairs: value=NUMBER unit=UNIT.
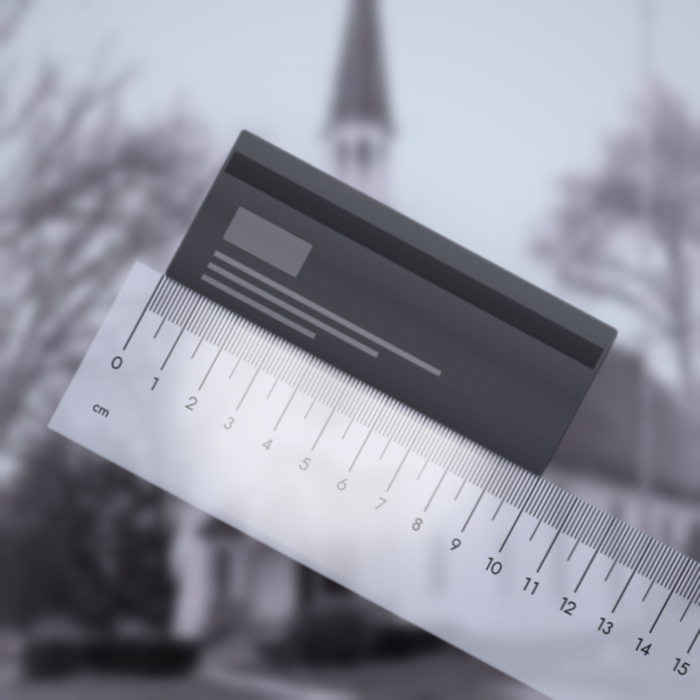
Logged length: value=10 unit=cm
